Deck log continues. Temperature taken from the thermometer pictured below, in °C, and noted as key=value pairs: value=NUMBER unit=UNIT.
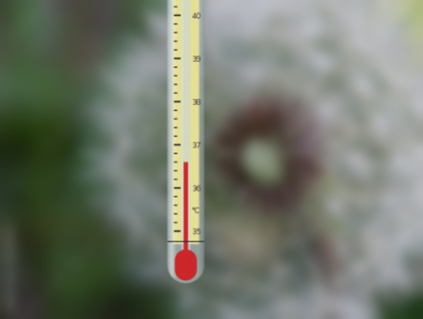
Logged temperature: value=36.6 unit=°C
